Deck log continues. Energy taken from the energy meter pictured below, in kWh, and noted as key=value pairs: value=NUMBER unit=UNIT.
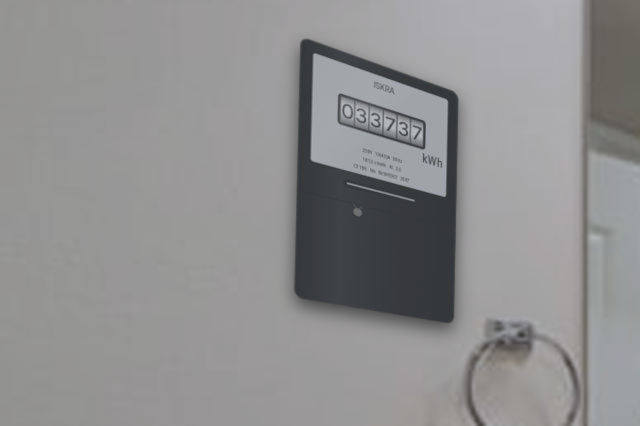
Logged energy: value=33737 unit=kWh
